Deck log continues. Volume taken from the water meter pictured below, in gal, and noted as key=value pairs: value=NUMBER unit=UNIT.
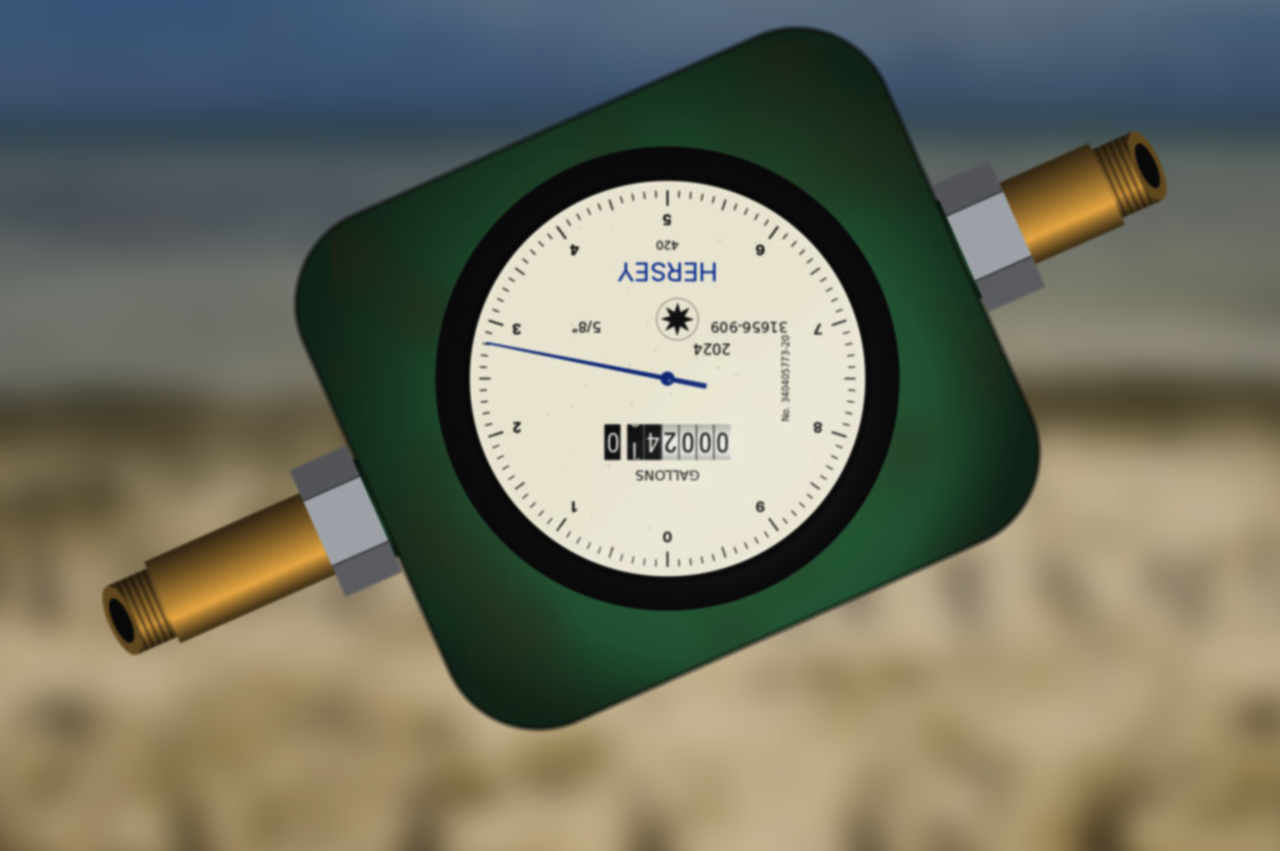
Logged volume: value=2412.8 unit=gal
